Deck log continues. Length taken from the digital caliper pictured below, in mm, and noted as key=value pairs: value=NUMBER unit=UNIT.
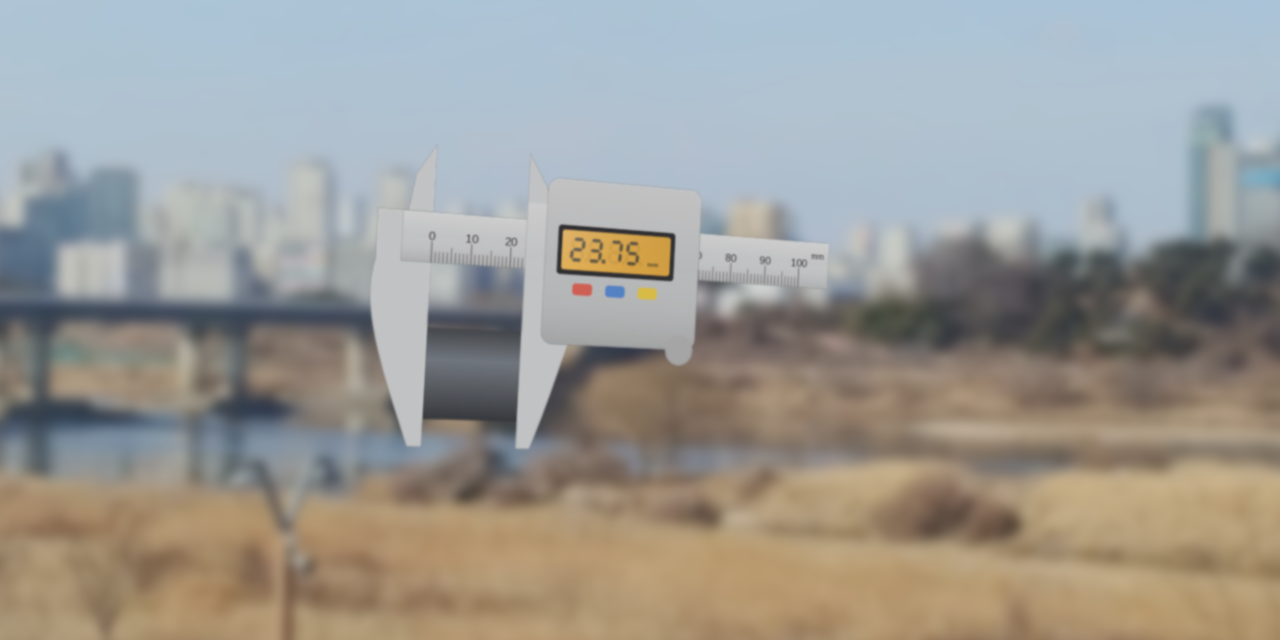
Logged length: value=23.75 unit=mm
